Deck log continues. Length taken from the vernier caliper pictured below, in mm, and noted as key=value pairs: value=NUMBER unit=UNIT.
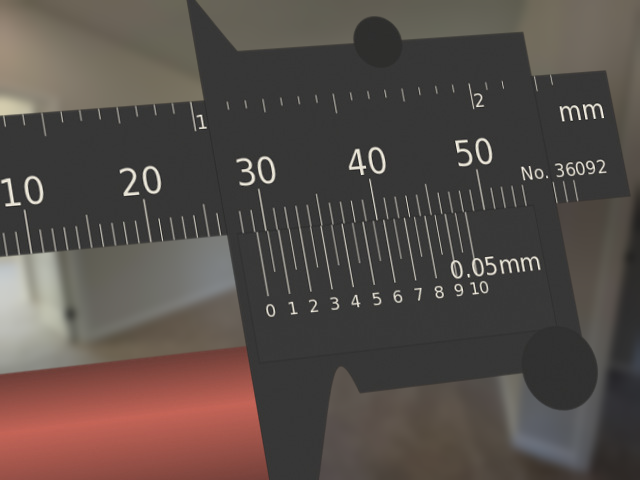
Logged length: value=29.2 unit=mm
